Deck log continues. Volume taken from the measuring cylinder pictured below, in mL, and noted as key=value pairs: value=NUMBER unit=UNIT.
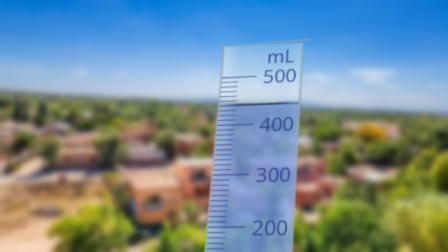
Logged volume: value=440 unit=mL
